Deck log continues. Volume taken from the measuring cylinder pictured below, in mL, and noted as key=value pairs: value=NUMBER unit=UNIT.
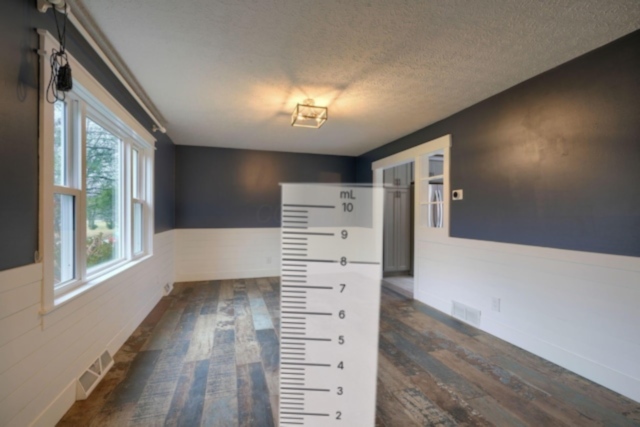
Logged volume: value=8 unit=mL
